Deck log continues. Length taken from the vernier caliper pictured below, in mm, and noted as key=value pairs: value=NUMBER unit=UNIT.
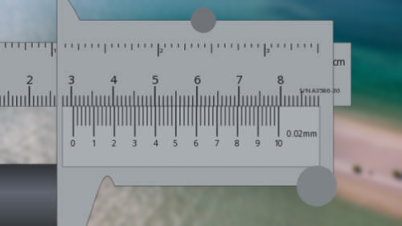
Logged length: value=30.5 unit=mm
